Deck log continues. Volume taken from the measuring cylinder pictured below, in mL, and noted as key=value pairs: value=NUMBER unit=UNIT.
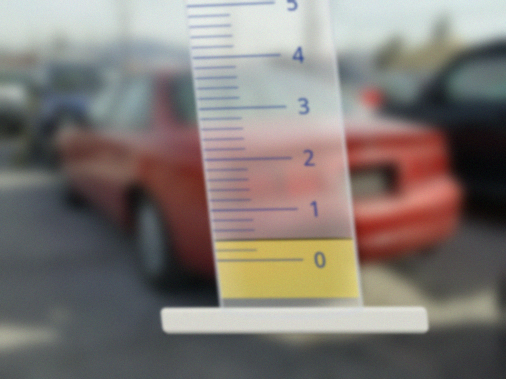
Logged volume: value=0.4 unit=mL
